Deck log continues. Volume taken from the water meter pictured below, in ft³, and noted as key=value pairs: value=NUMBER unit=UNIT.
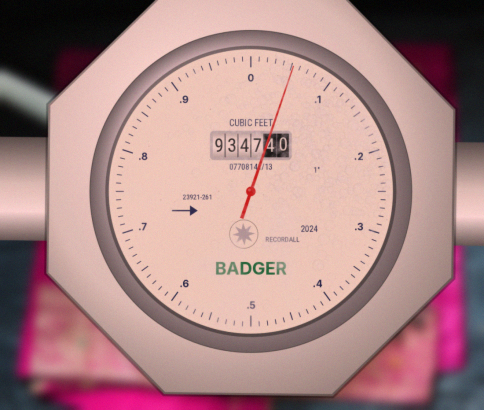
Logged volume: value=934740.05 unit=ft³
